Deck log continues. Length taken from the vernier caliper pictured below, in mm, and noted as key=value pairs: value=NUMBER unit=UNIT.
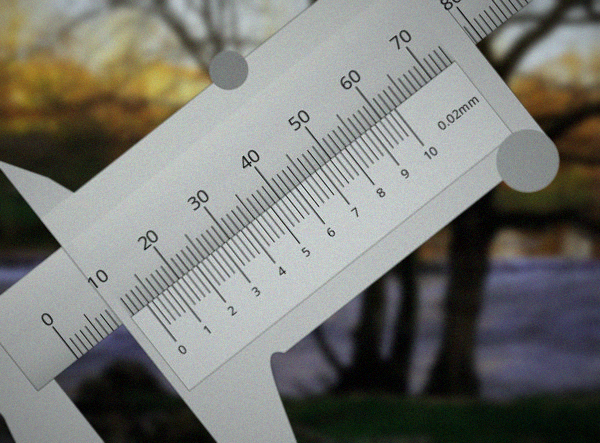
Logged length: value=13.6 unit=mm
